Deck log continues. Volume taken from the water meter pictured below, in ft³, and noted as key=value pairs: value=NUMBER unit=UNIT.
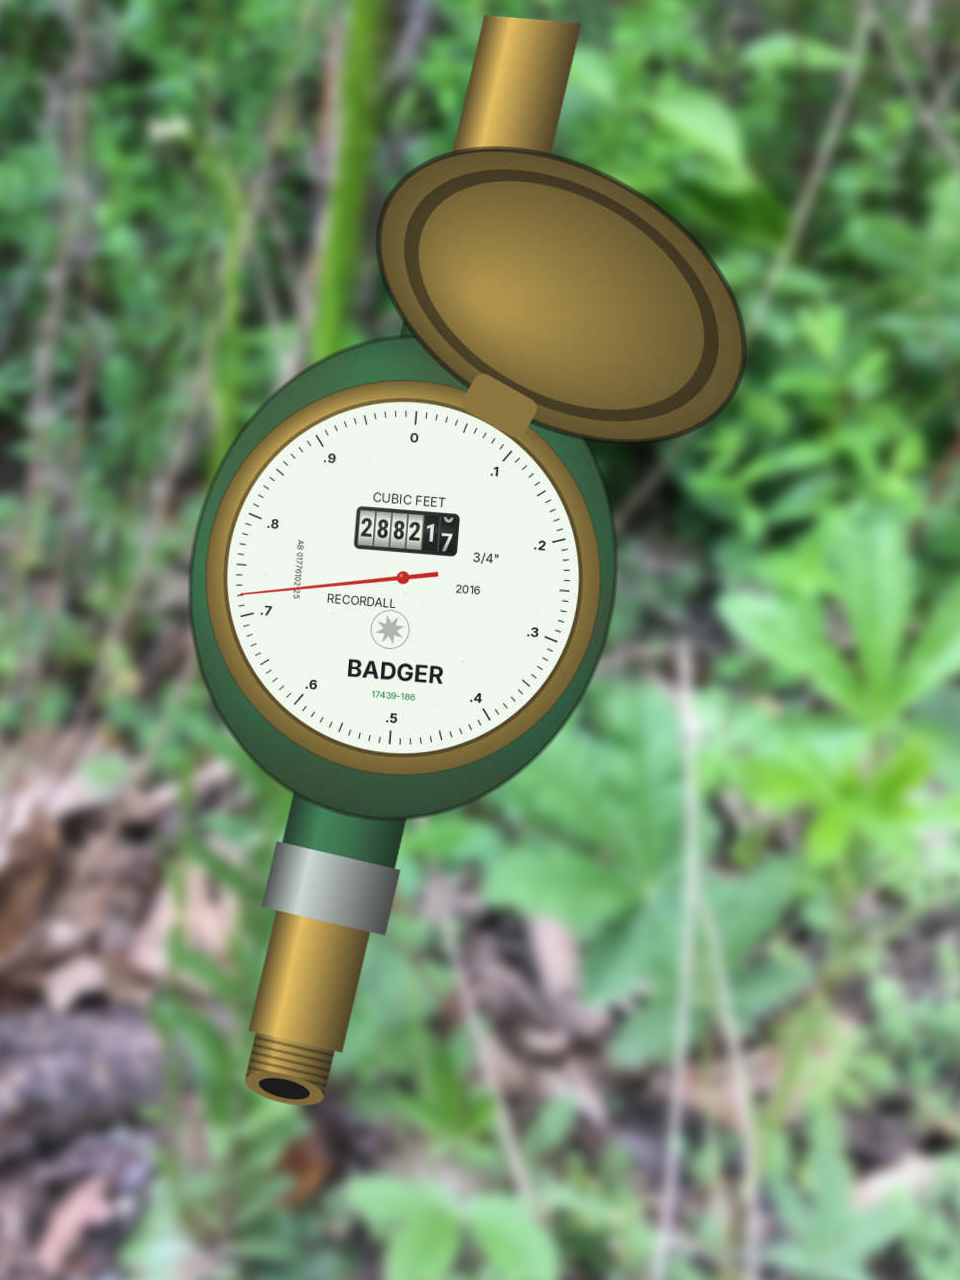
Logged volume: value=288216.72 unit=ft³
